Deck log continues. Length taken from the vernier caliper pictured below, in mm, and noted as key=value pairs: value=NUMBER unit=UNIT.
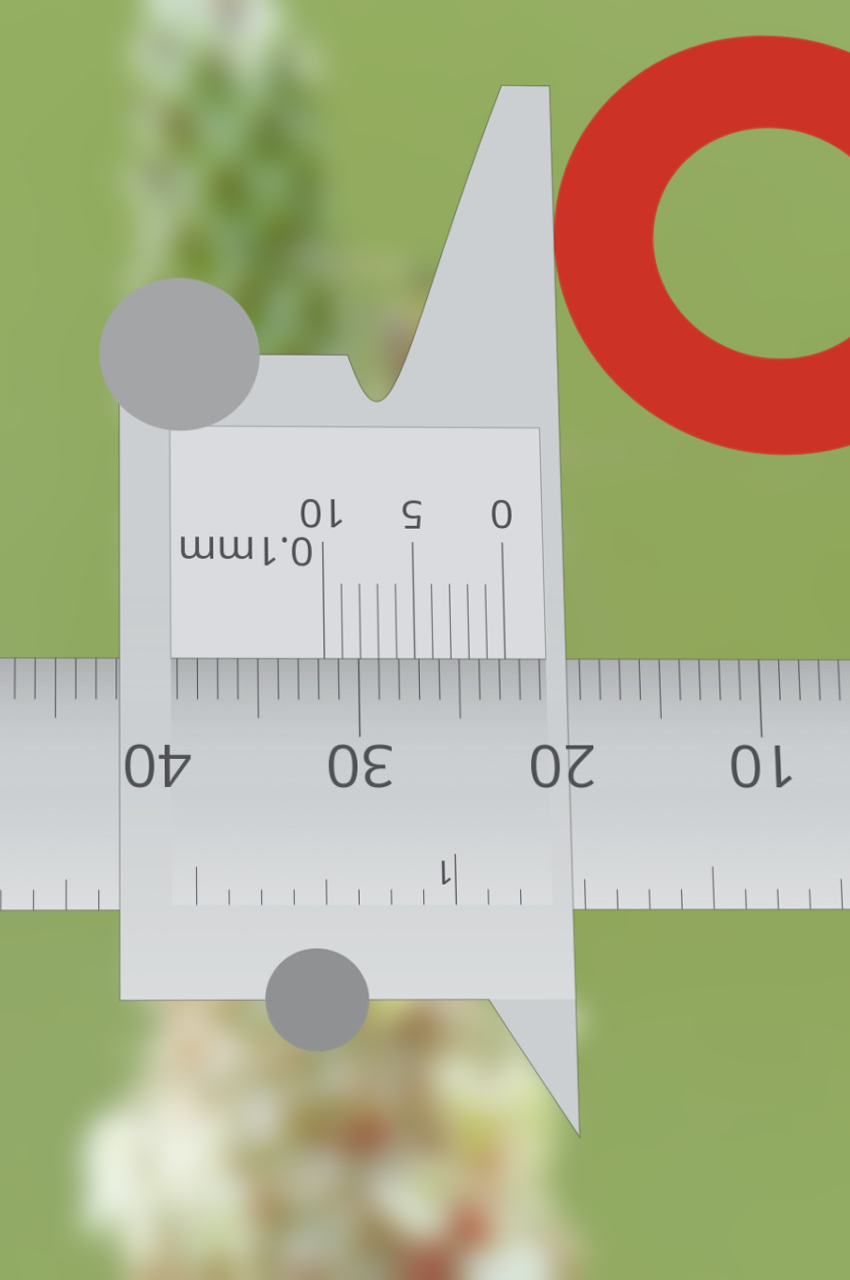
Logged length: value=22.7 unit=mm
